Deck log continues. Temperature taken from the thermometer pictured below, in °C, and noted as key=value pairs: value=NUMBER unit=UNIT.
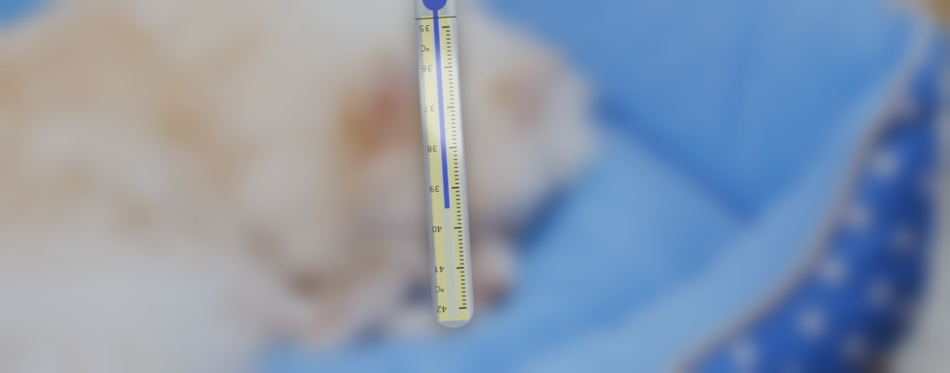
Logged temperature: value=39.5 unit=°C
